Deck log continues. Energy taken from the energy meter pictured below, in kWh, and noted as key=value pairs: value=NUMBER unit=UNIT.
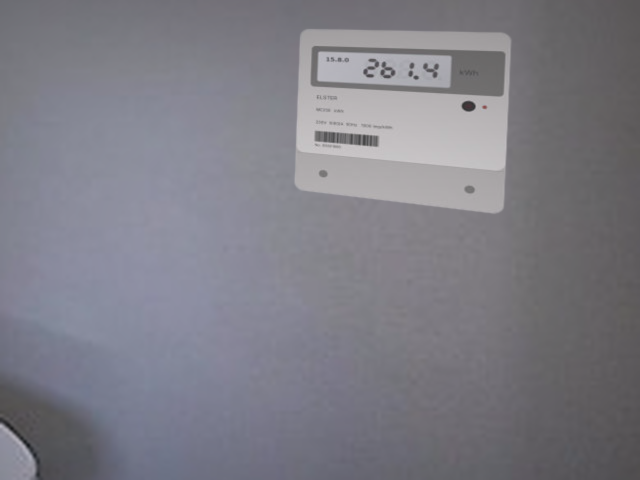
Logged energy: value=261.4 unit=kWh
